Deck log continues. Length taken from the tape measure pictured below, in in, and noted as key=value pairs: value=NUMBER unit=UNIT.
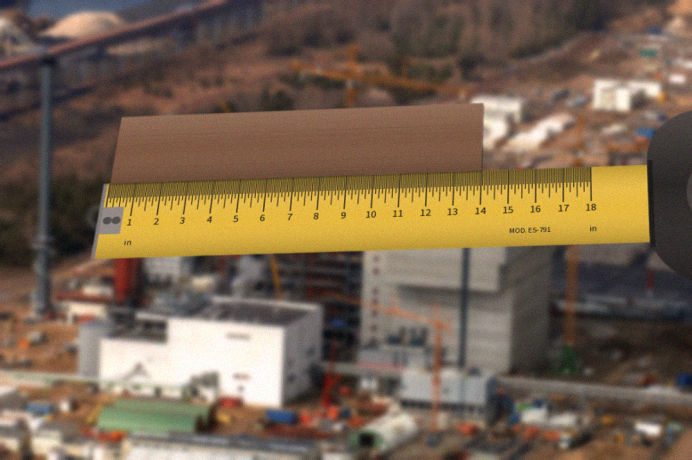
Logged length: value=14 unit=in
